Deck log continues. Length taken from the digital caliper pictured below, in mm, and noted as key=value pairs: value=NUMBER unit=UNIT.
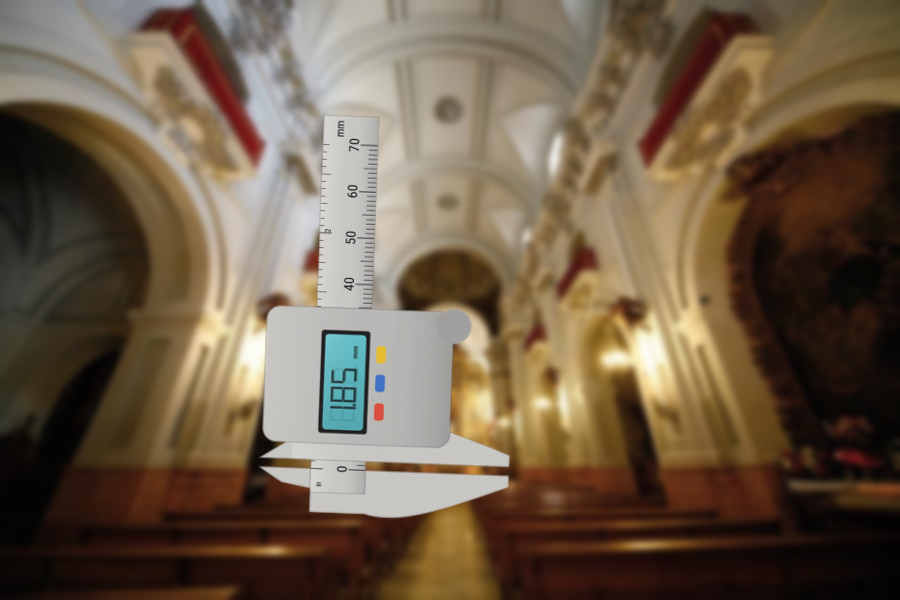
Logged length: value=1.85 unit=mm
